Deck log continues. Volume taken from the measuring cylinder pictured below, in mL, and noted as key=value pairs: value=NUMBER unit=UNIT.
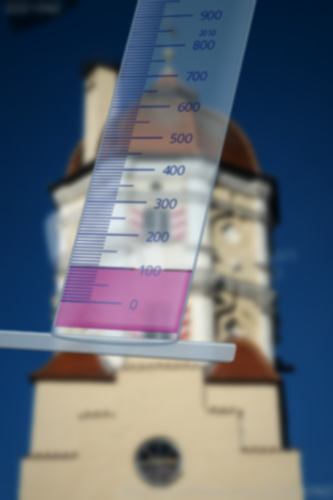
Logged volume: value=100 unit=mL
